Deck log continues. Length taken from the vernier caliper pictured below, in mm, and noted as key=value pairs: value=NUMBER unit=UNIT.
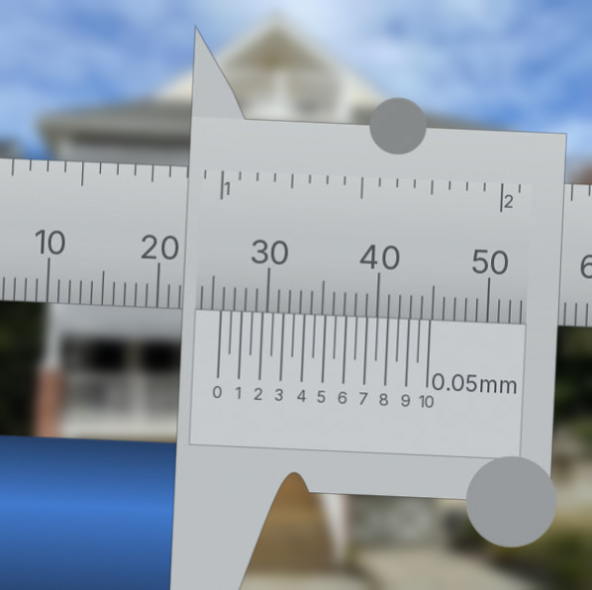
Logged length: value=25.8 unit=mm
